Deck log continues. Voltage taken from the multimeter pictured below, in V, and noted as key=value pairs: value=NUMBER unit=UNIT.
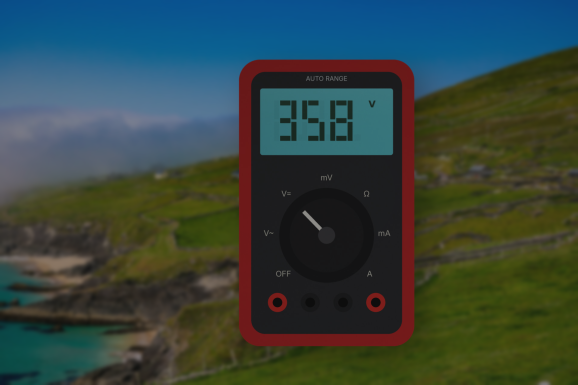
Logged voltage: value=358 unit=V
